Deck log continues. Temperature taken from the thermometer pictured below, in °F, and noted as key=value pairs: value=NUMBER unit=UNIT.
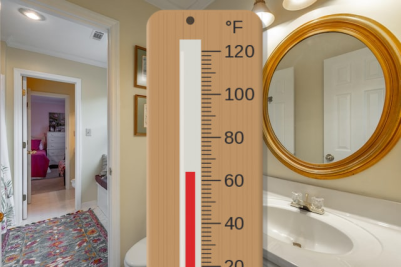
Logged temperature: value=64 unit=°F
